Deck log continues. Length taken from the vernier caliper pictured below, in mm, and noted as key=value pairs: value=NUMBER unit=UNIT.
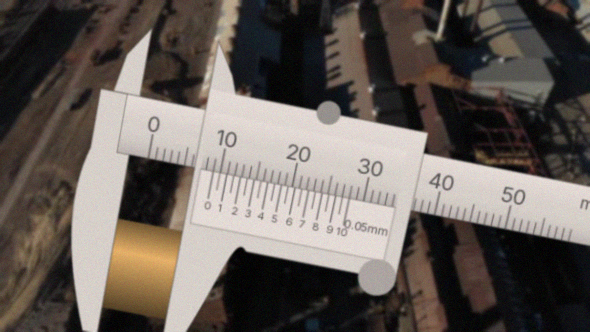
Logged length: value=9.0 unit=mm
